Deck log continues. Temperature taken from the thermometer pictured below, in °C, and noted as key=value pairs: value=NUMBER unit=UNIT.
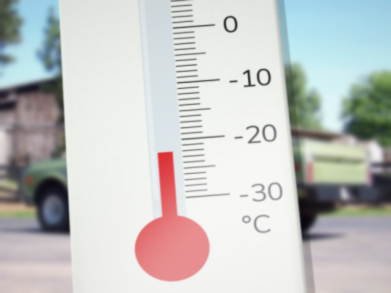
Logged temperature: value=-22 unit=°C
